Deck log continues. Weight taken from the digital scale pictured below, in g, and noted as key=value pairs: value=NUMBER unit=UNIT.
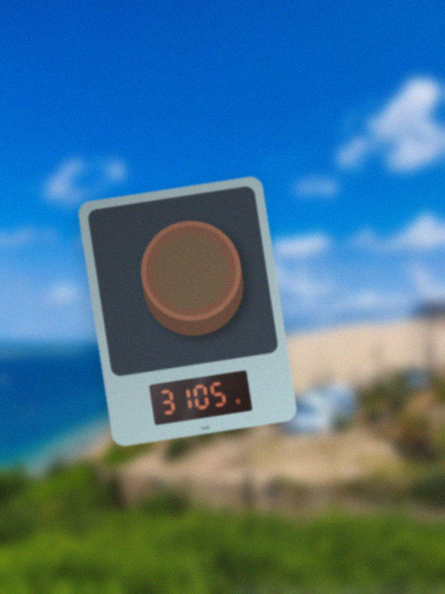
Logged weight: value=3105 unit=g
